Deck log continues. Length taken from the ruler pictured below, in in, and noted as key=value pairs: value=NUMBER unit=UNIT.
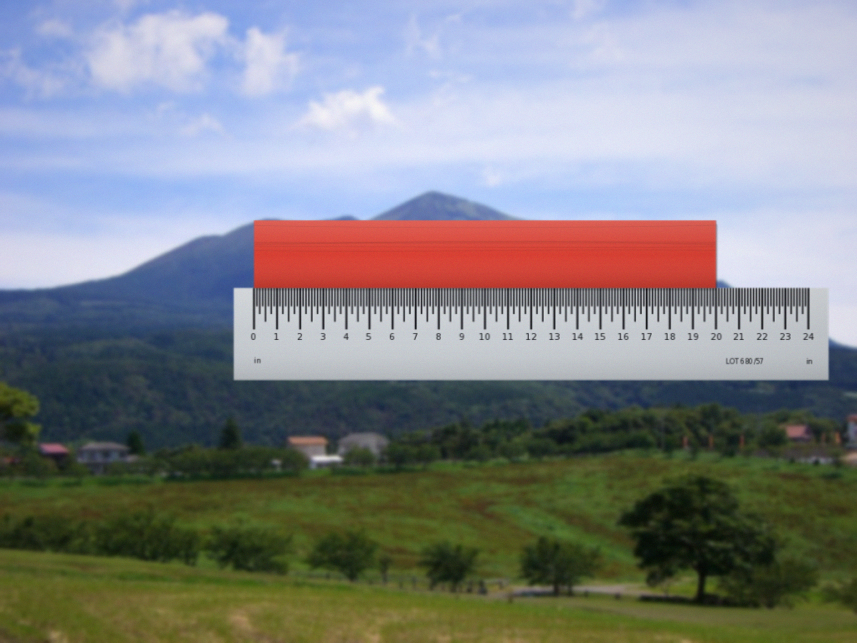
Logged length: value=20 unit=in
